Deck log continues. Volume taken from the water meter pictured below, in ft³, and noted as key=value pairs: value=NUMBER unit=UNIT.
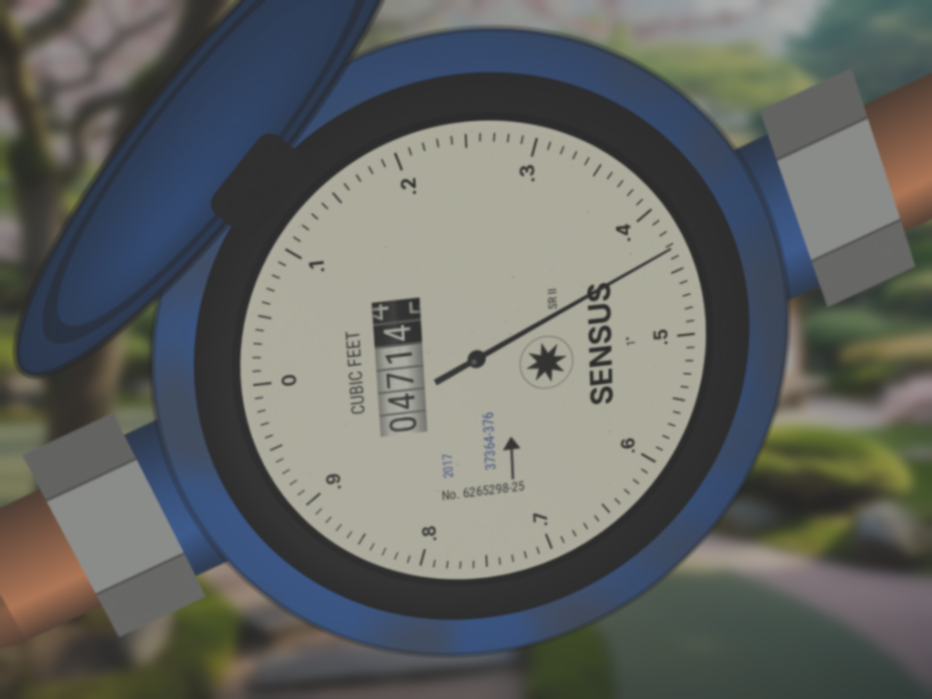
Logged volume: value=47144.43 unit=ft³
